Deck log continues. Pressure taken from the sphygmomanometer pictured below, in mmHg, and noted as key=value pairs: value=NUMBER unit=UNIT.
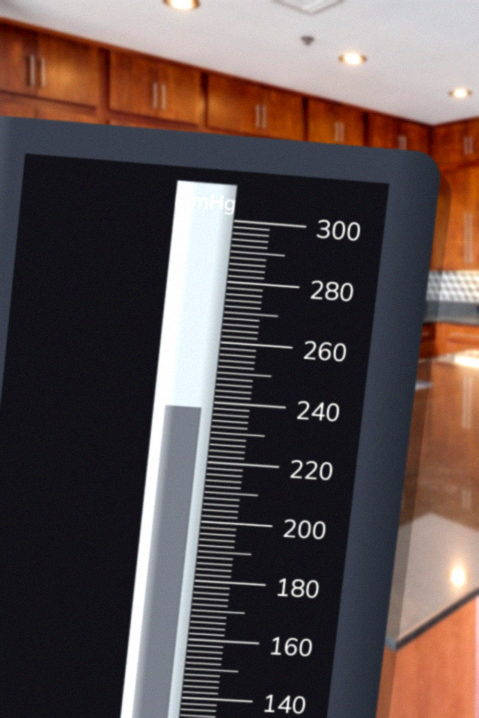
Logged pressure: value=238 unit=mmHg
